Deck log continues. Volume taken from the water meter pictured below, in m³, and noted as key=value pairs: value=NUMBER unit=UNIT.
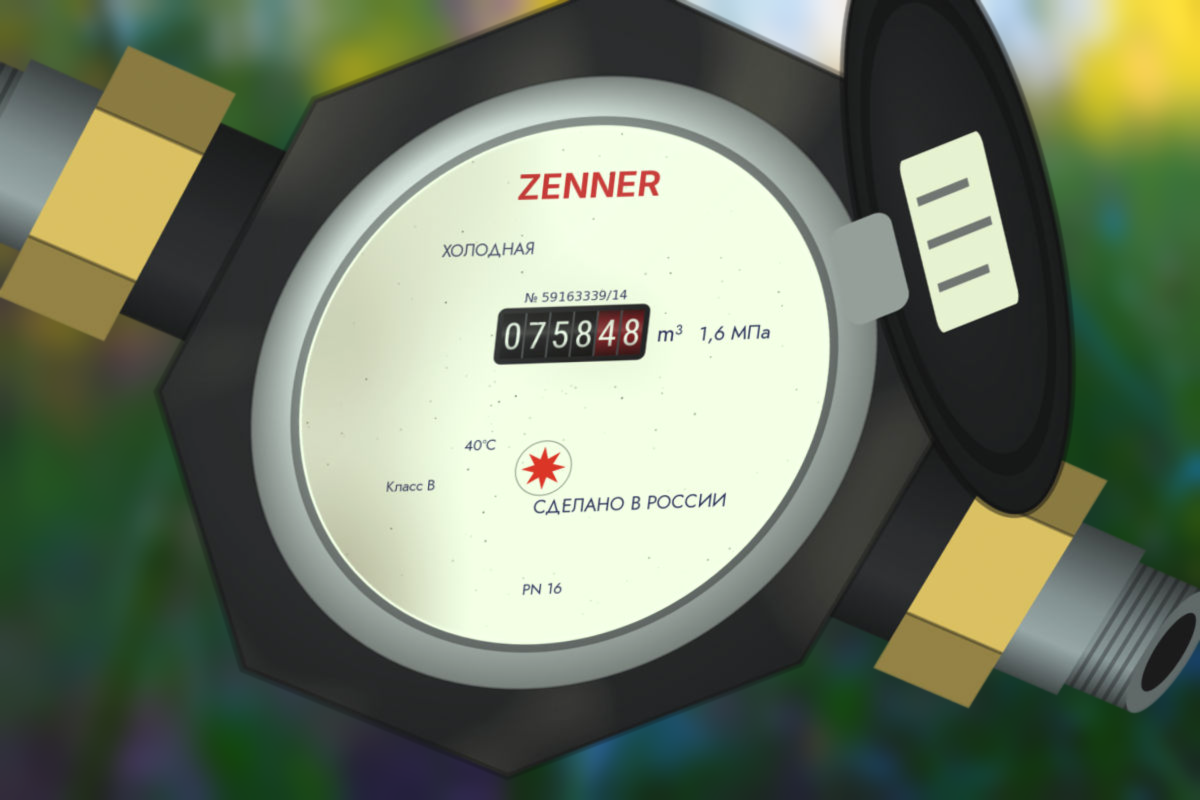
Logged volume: value=758.48 unit=m³
